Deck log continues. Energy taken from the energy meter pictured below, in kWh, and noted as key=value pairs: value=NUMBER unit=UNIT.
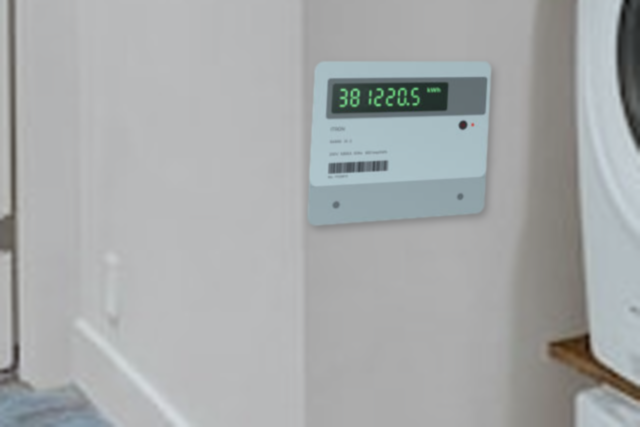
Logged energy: value=381220.5 unit=kWh
